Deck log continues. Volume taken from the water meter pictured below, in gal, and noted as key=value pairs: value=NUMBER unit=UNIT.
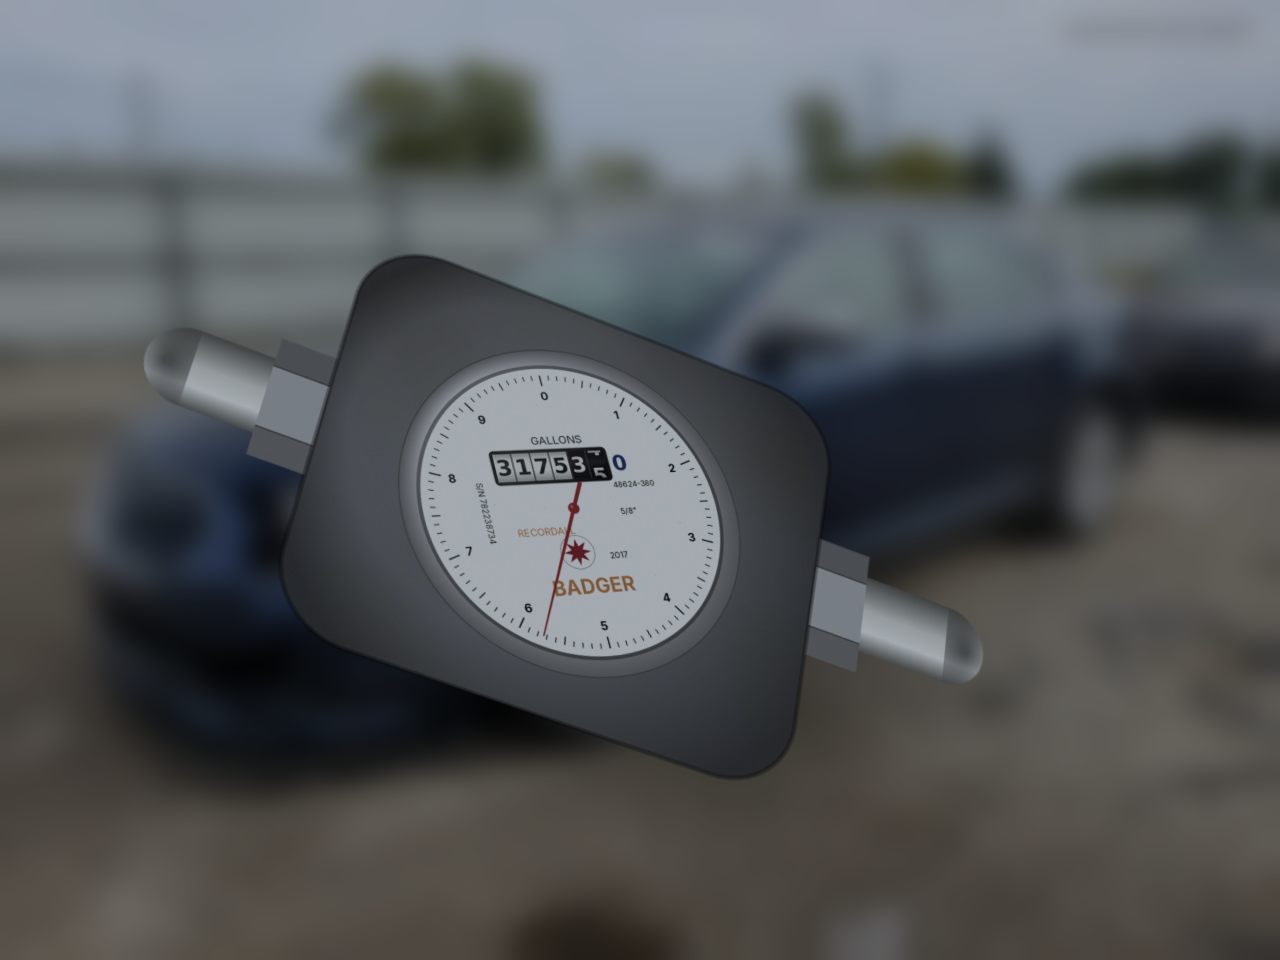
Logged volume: value=3175345.7 unit=gal
